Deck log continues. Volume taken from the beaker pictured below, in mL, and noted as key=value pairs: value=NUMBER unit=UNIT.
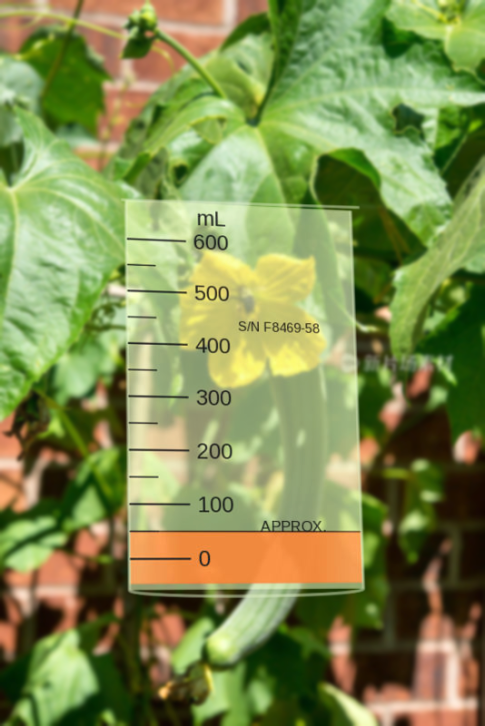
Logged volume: value=50 unit=mL
